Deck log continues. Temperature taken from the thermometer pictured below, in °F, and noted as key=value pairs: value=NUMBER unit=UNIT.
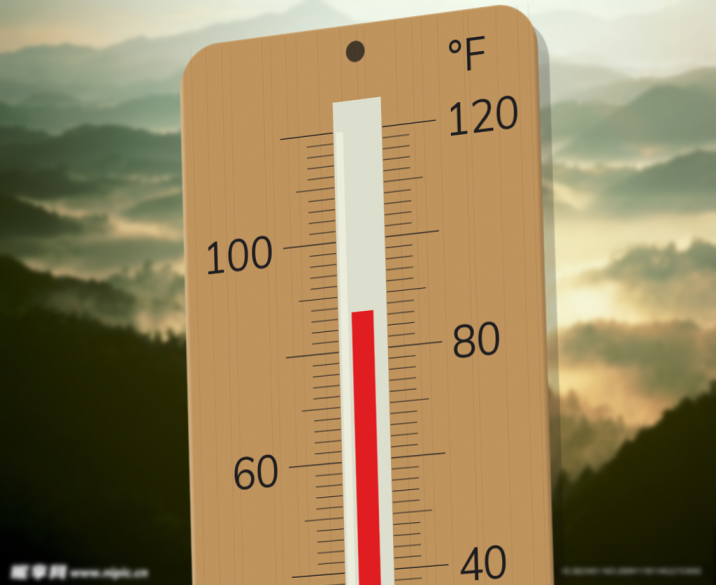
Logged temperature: value=87 unit=°F
